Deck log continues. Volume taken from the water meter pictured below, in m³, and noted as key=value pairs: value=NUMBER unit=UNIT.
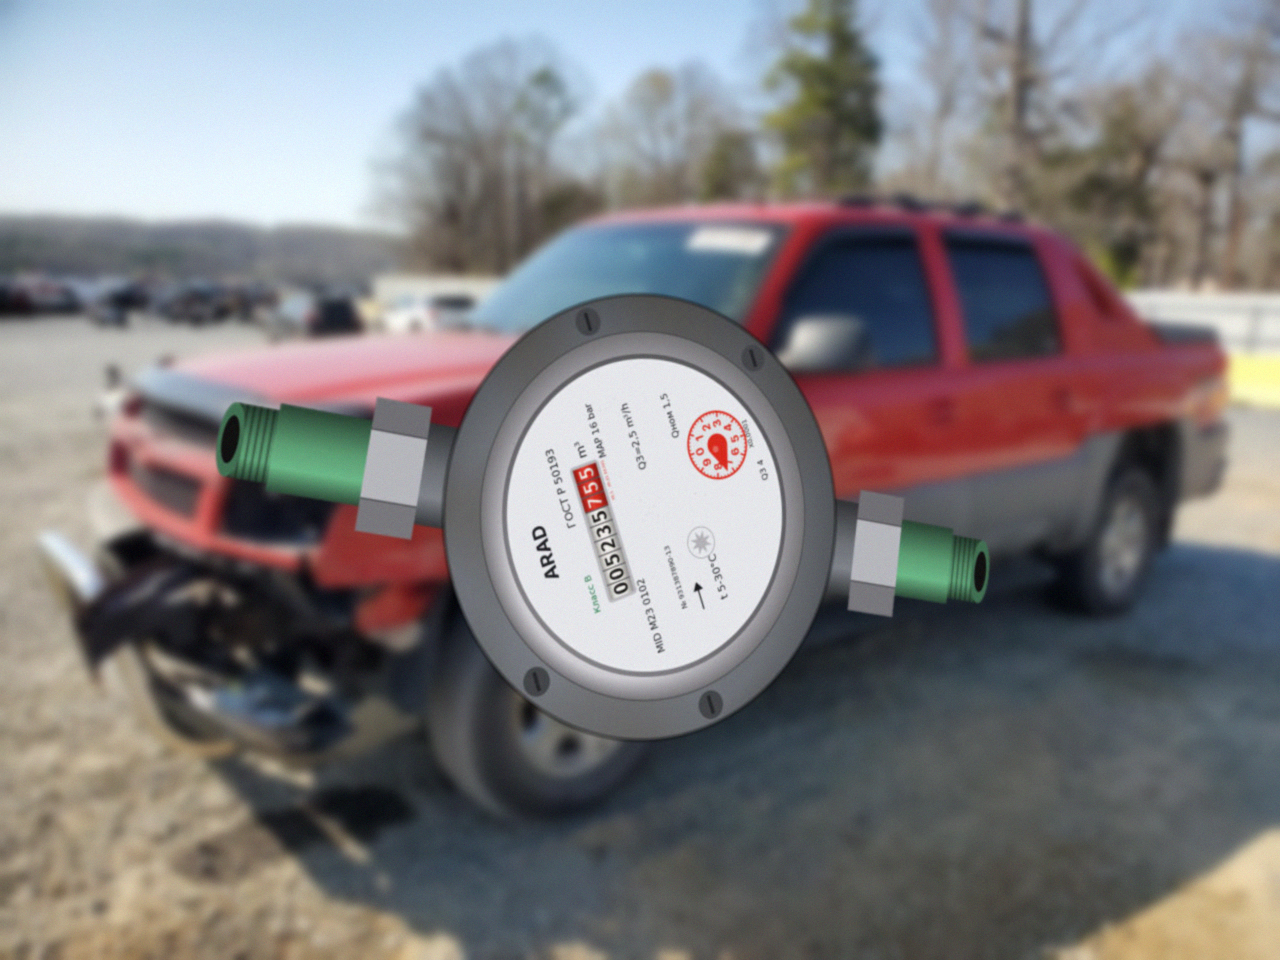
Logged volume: value=5235.7557 unit=m³
